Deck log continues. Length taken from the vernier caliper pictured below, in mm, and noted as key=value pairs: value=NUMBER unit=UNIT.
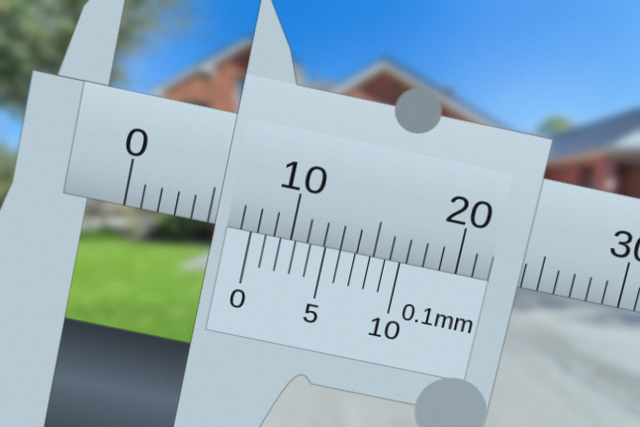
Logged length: value=7.6 unit=mm
